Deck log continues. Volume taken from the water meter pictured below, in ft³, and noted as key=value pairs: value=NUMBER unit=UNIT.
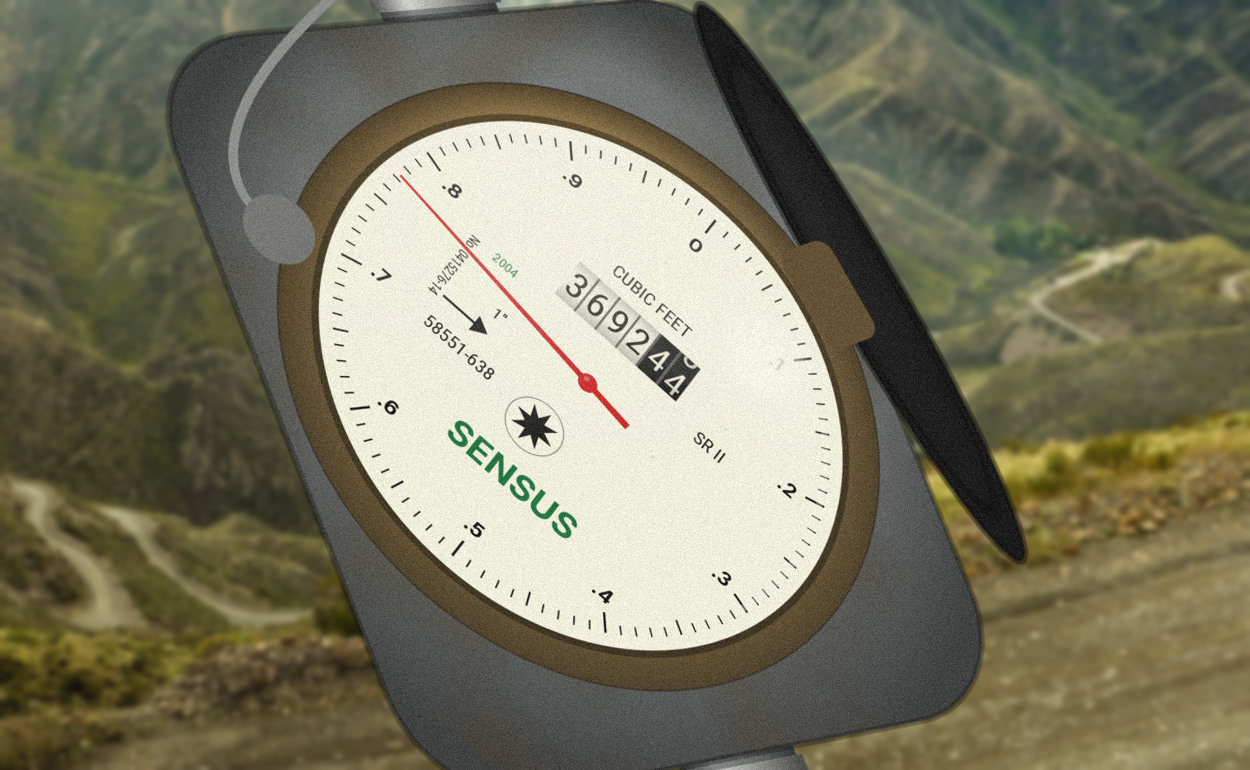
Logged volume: value=369243.77 unit=ft³
